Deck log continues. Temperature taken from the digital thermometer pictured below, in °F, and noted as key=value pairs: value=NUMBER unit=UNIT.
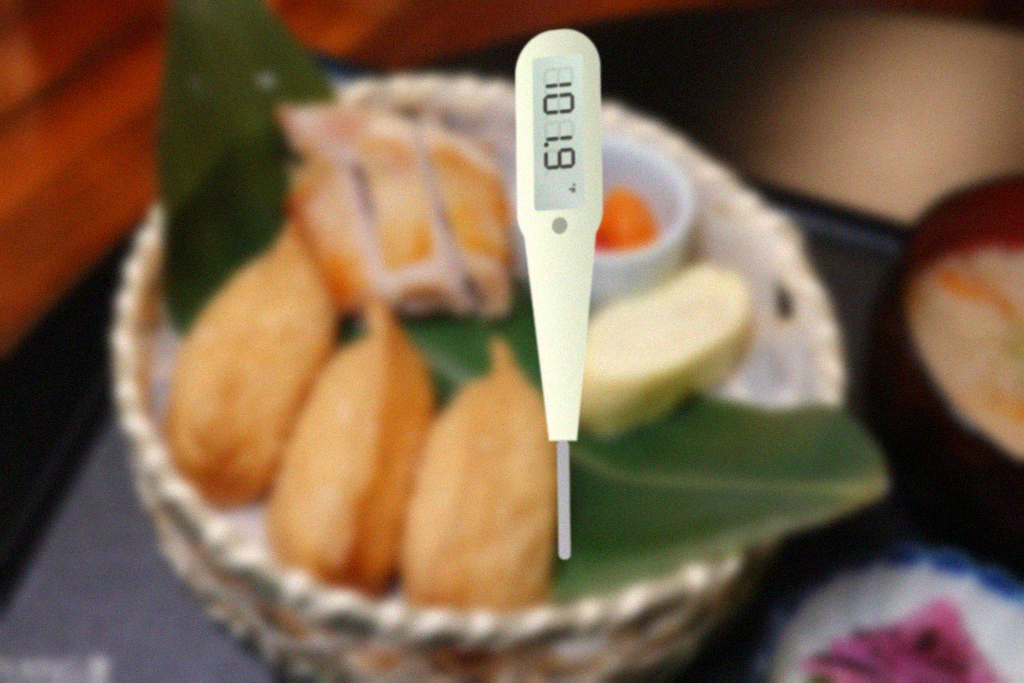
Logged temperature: value=101.9 unit=°F
